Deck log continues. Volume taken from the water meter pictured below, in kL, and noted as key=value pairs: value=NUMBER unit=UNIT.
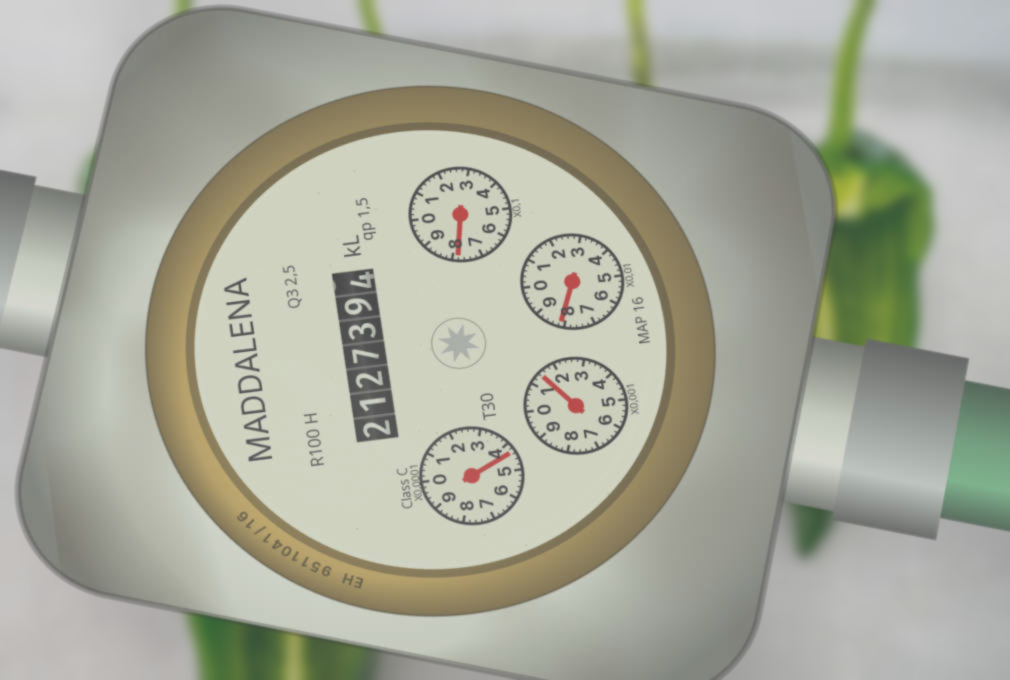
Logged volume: value=2127393.7814 unit=kL
